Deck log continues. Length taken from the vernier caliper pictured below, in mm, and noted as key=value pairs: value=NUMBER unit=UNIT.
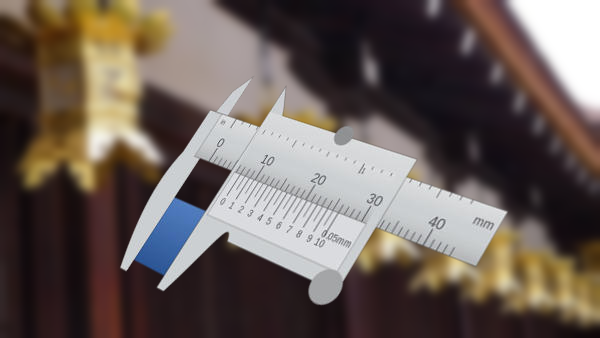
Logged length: value=7.0 unit=mm
